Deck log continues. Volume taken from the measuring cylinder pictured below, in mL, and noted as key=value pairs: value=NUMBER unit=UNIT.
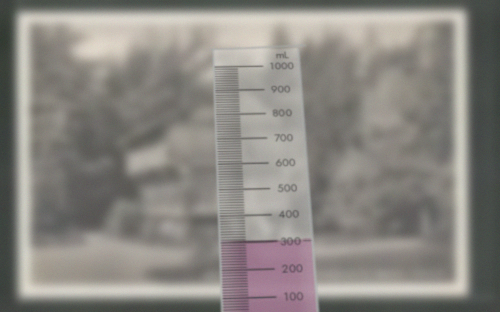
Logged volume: value=300 unit=mL
